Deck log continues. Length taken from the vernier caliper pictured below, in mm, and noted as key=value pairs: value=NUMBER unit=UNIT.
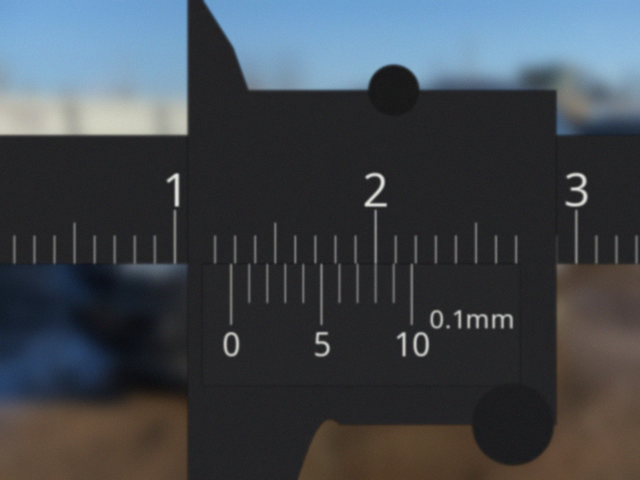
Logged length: value=12.8 unit=mm
